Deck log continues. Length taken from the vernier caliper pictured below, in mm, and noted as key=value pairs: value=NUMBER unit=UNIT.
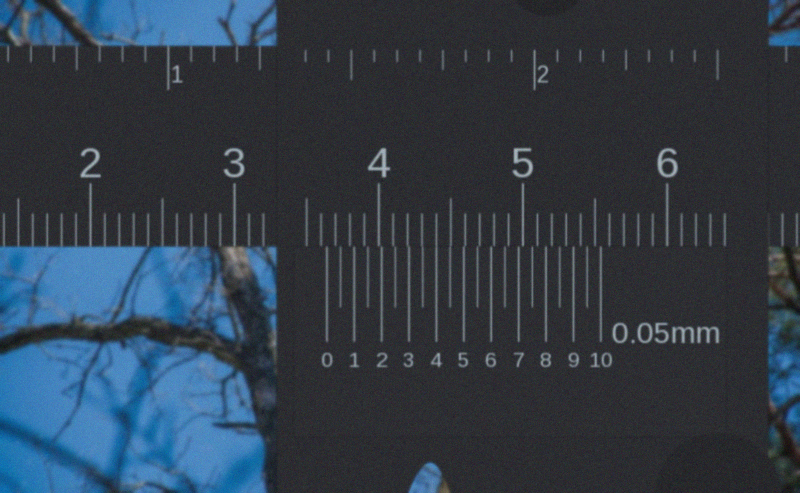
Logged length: value=36.4 unit=mm
